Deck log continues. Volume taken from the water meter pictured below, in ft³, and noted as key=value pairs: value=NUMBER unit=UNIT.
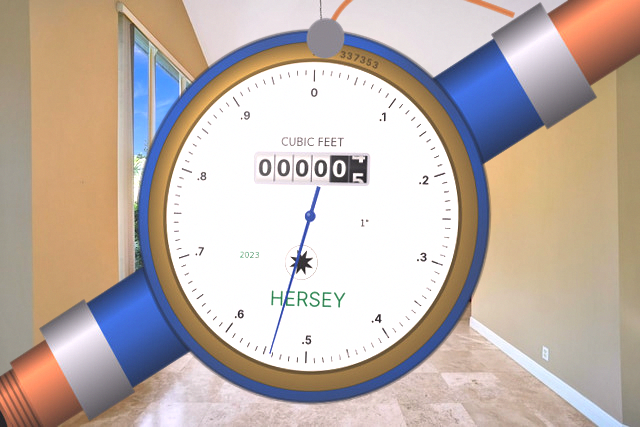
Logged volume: value=4.54 unit=ft³
